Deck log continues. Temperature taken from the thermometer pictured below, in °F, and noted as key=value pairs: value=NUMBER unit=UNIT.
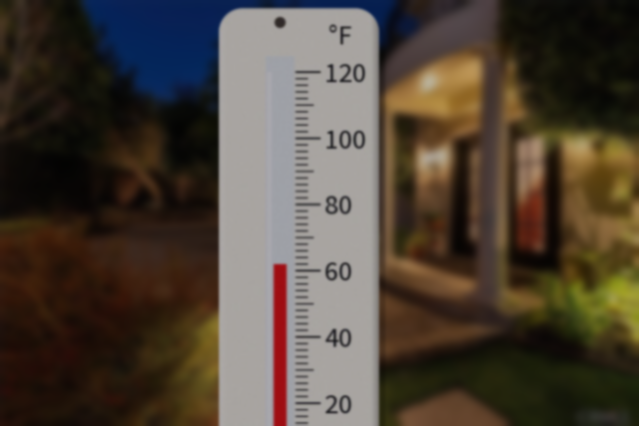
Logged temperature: value=62 unit=°F
